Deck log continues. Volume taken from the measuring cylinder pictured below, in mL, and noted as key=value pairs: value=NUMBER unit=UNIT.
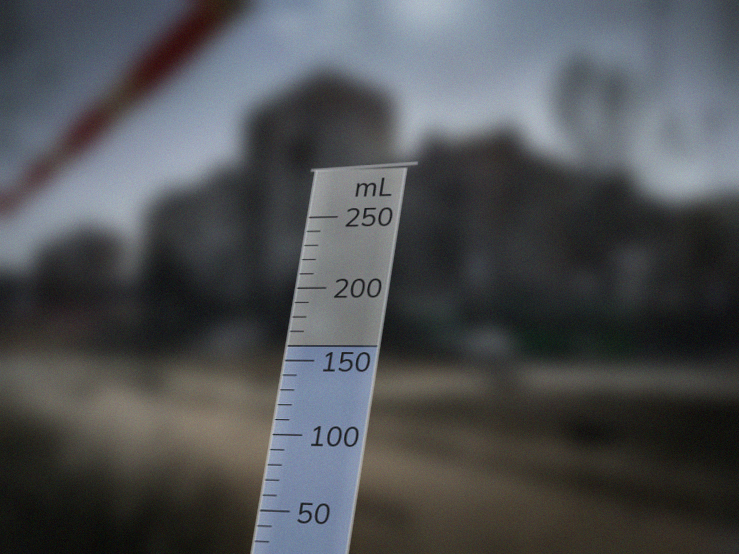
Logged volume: value=160 unit=mL
